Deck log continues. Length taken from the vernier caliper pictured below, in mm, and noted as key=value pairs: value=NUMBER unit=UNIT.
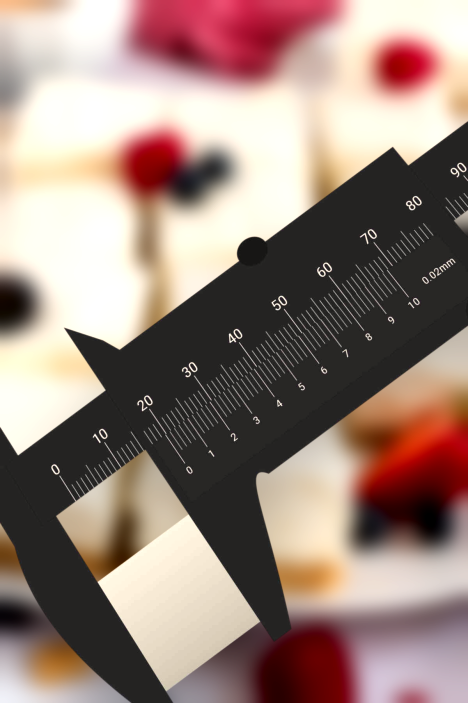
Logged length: value=19.8 unit=mm
